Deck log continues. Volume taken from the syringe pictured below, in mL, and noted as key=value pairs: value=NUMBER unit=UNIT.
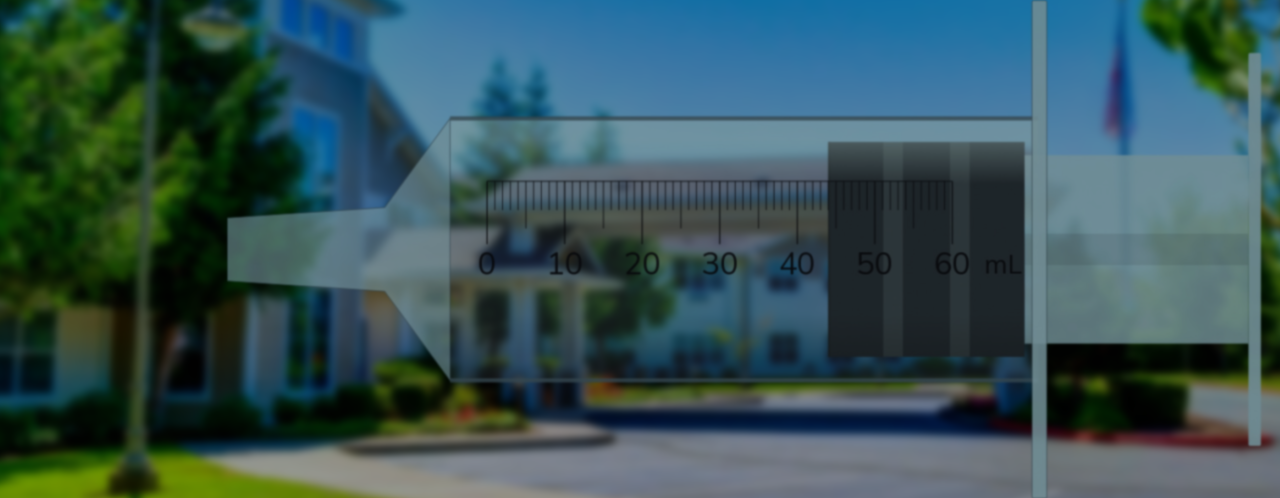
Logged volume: value=44 unit=mL
